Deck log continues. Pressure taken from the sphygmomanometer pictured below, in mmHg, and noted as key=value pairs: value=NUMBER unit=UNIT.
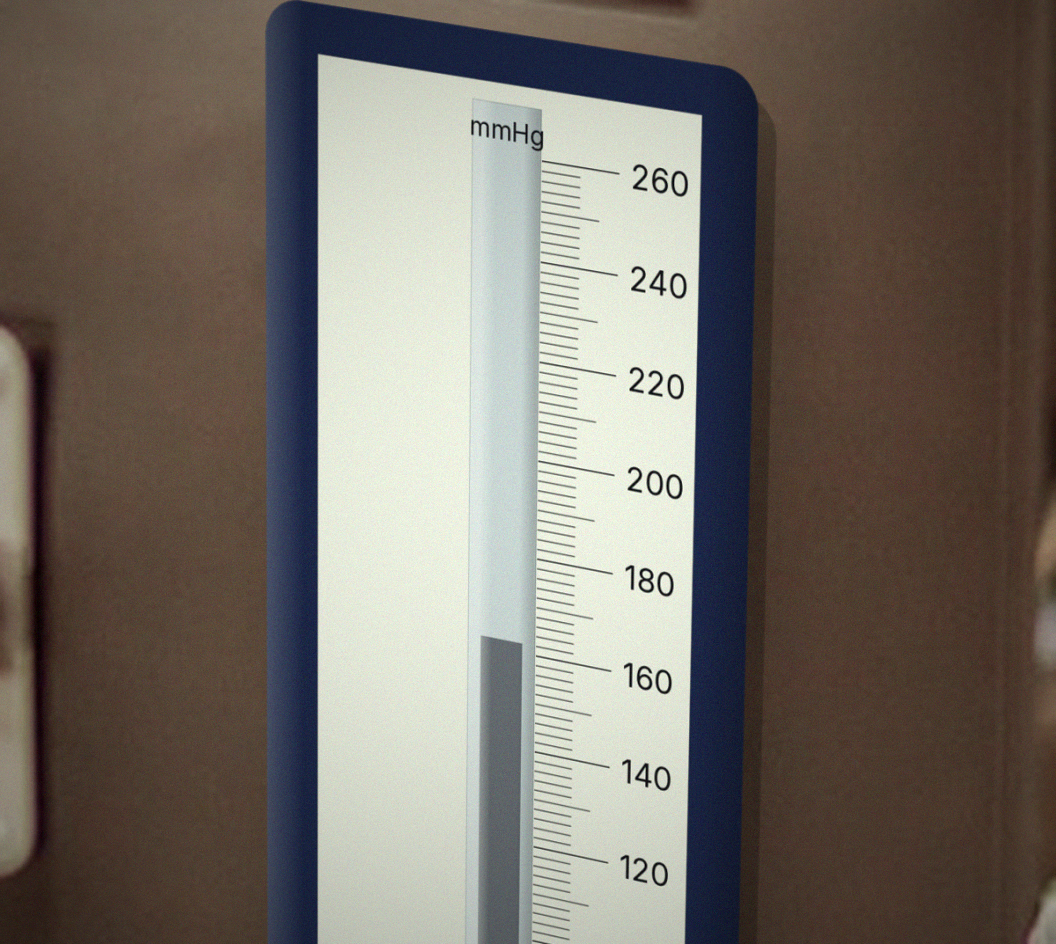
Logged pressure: value=162 unit=mmHg
